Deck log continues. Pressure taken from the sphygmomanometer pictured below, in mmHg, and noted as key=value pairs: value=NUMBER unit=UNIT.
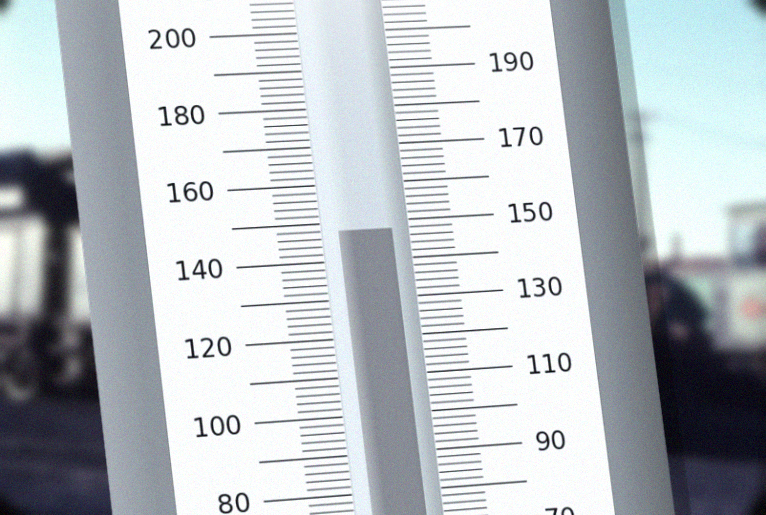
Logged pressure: value=148 unit=mmHg
